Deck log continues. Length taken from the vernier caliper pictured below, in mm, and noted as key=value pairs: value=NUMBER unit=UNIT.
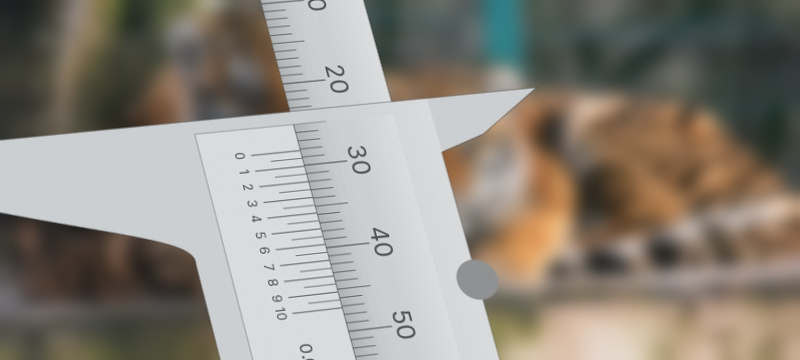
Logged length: value=28.2 unit=mm
